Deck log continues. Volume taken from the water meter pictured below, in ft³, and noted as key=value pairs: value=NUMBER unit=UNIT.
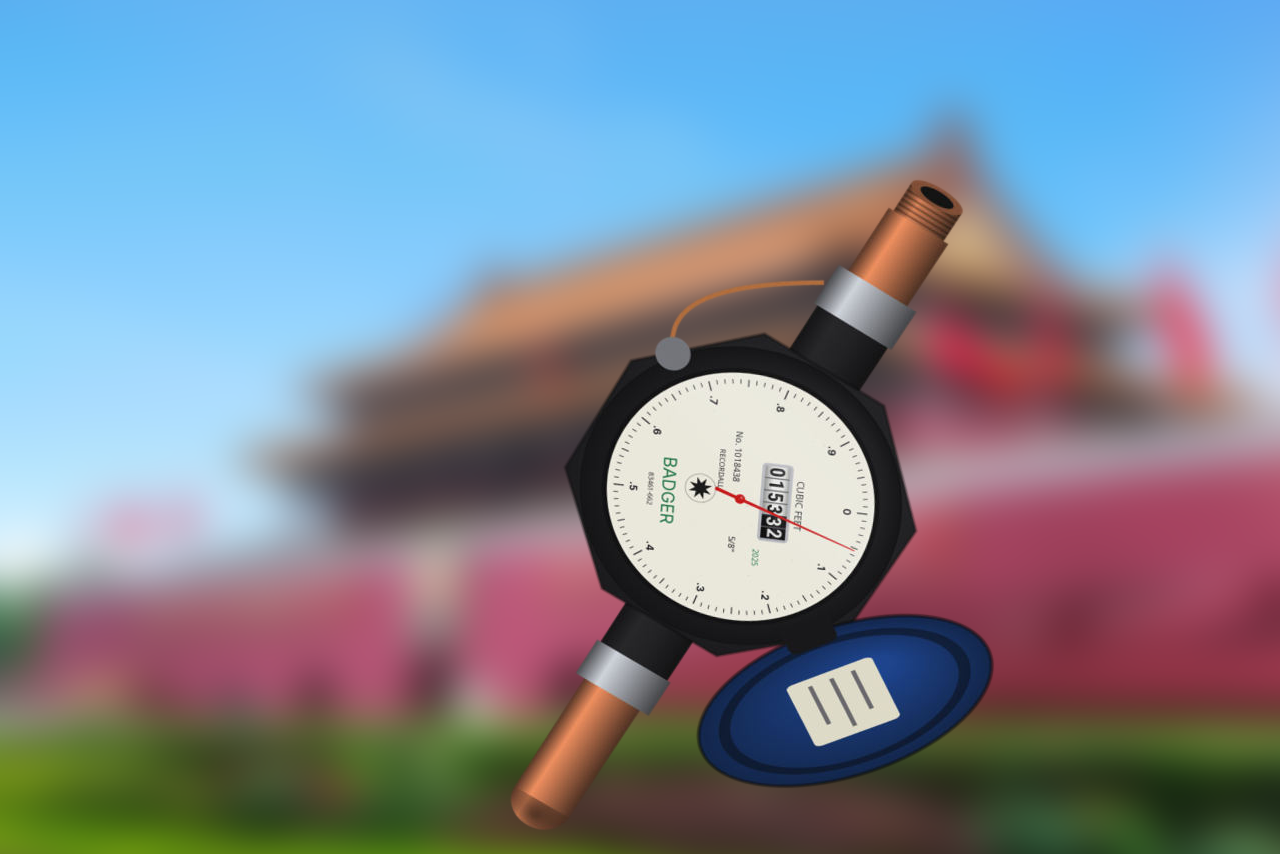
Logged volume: value=15332.05 unit=ft³
